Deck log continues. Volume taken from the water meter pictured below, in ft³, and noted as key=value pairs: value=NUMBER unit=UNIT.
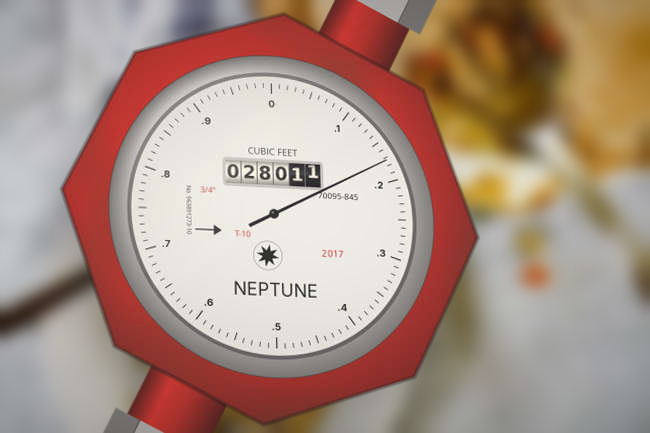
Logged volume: value=28011.17 unit=ft³
